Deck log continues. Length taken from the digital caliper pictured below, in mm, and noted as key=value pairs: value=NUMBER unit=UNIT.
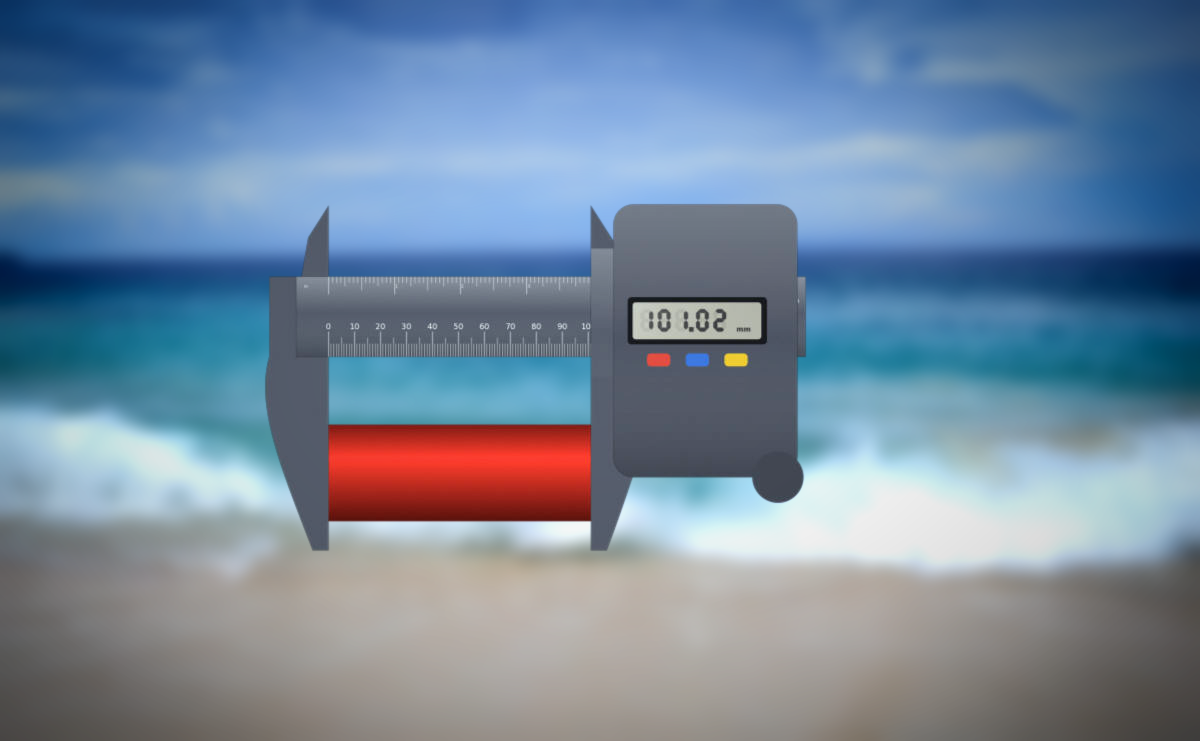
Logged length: value=101.02 unit=mm
